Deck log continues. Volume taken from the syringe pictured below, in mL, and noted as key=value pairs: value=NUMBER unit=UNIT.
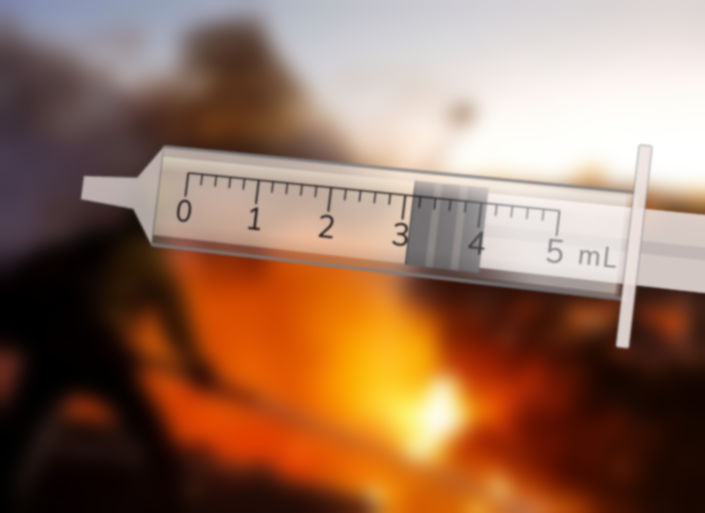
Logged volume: value=3.1 unit=mL
